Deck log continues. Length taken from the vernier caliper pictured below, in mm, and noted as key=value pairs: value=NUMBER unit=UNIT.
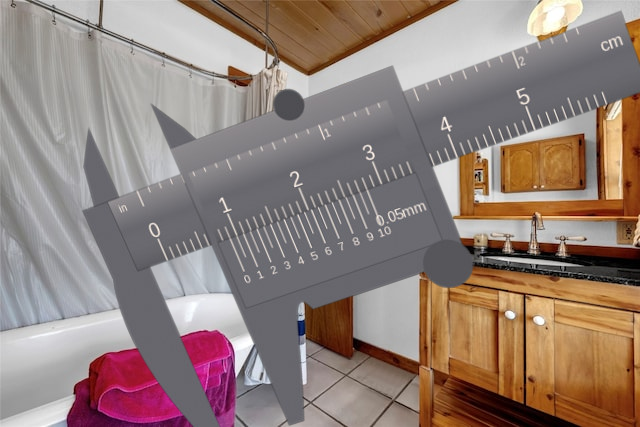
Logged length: value=9.0 unit=mm
